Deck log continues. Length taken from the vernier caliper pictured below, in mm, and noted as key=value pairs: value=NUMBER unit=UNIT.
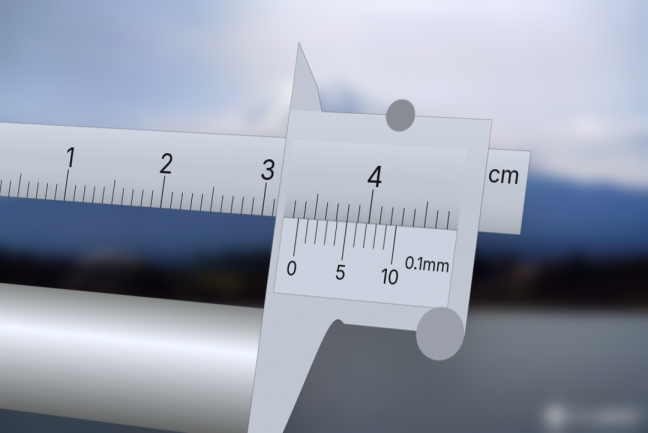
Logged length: value=33.5 unit=mm
